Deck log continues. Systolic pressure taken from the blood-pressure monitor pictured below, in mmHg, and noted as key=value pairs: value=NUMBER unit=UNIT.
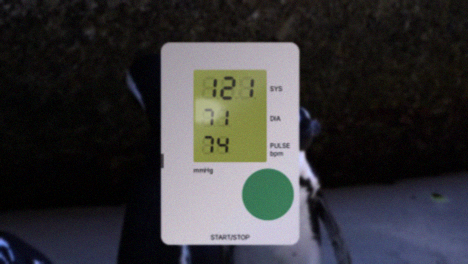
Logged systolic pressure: value=121 unit=mmHg
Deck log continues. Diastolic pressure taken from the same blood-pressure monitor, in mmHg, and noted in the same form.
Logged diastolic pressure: value=71 unit=mmHg
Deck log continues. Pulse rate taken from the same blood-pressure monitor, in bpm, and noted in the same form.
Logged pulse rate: value=74 unit=bpm
